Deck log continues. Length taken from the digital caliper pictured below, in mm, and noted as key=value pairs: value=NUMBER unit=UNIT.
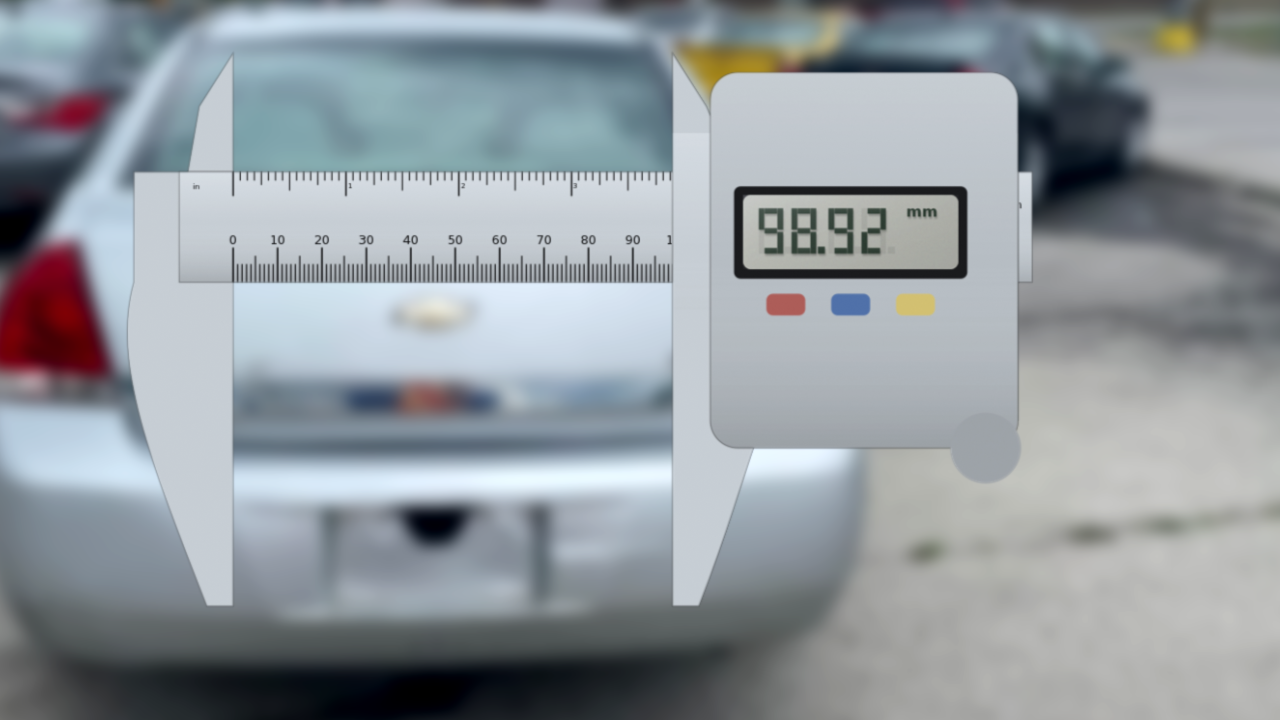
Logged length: value=98.92 unit=mm
